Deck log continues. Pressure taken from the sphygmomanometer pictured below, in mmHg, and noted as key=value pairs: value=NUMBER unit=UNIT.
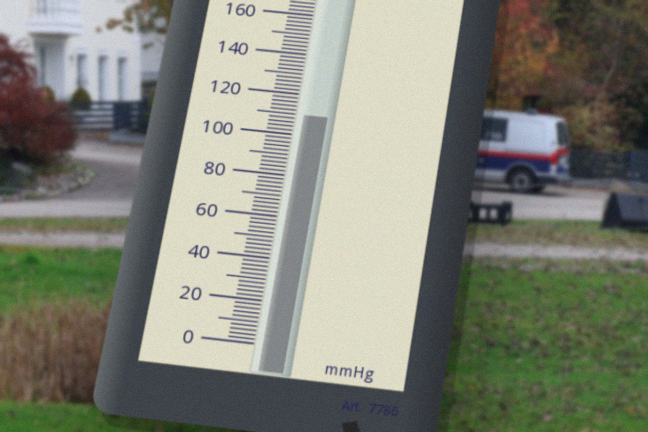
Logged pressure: value=110 unit=mmHg
